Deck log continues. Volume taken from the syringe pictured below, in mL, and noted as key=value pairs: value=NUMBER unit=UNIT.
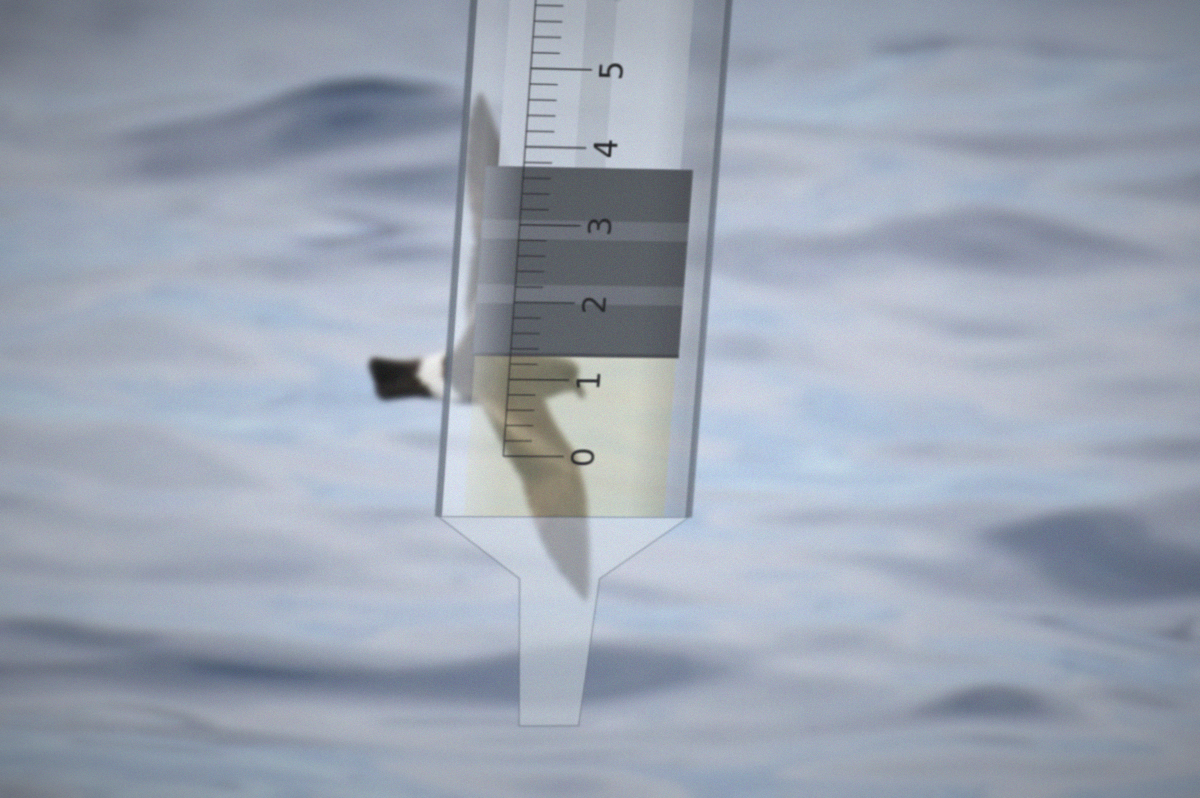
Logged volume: value=1.3 unit=mL
